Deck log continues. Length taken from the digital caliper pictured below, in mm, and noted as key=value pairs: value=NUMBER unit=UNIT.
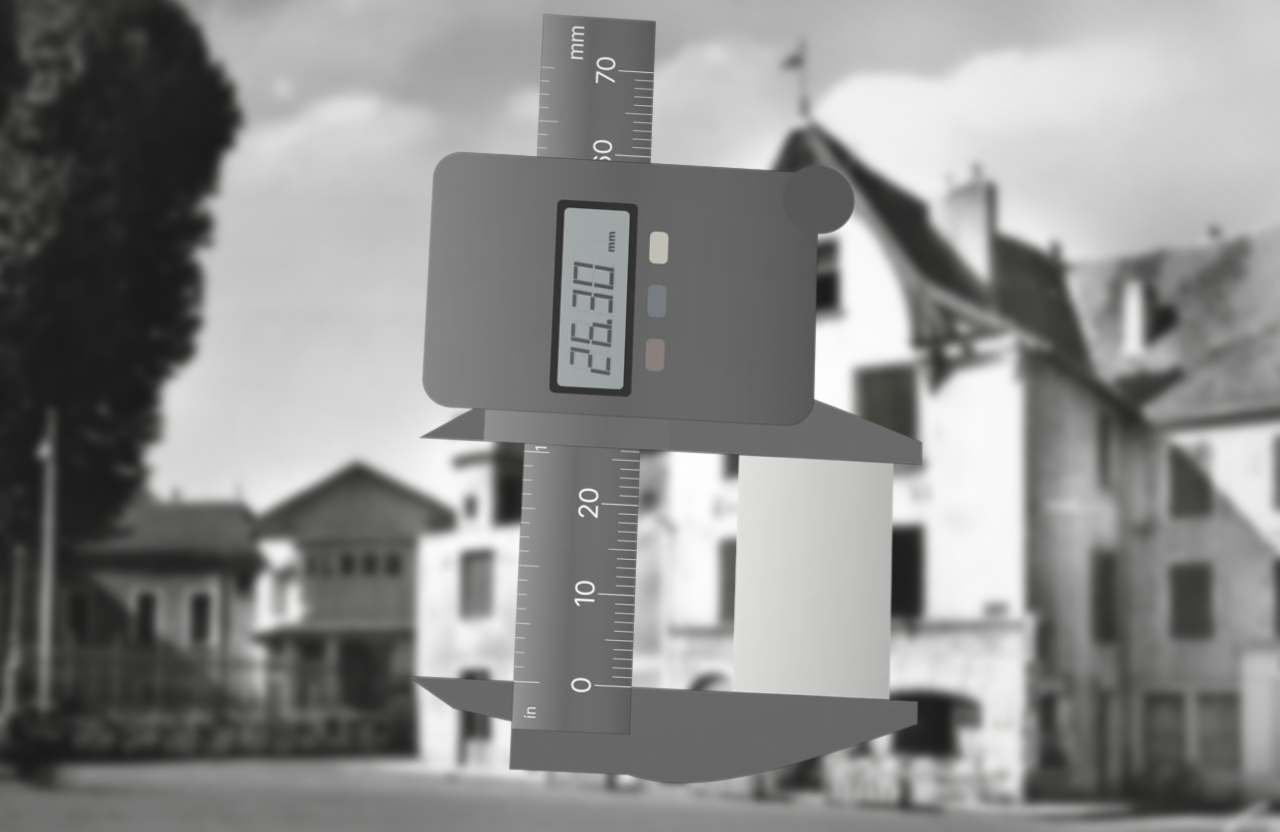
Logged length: value=26.30 unit=mm
